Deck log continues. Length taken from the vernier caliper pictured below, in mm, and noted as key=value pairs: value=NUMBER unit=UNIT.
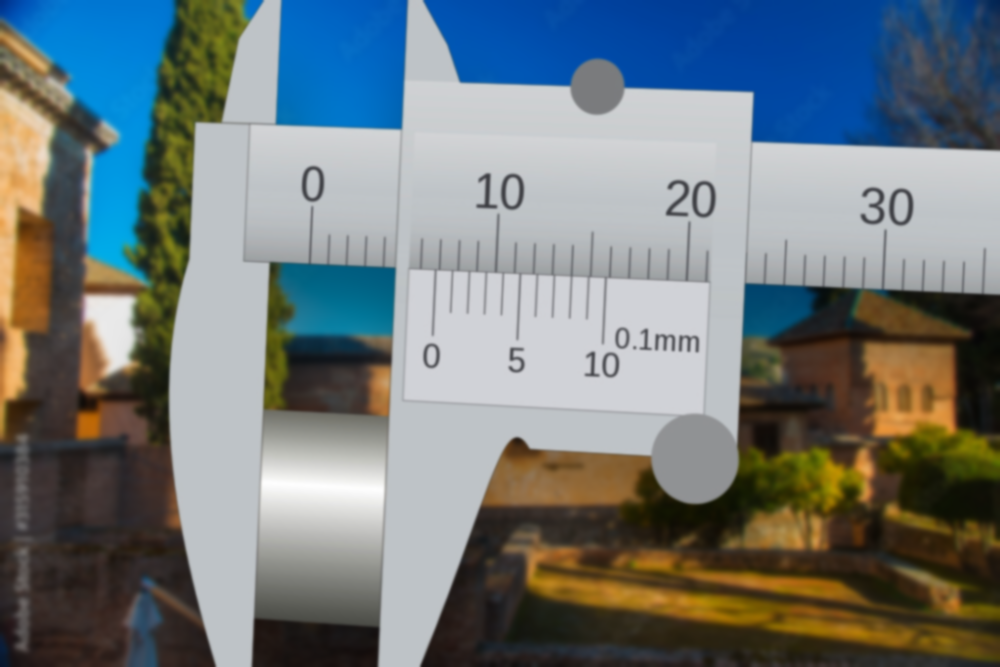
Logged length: value=6.8 unit=mm
